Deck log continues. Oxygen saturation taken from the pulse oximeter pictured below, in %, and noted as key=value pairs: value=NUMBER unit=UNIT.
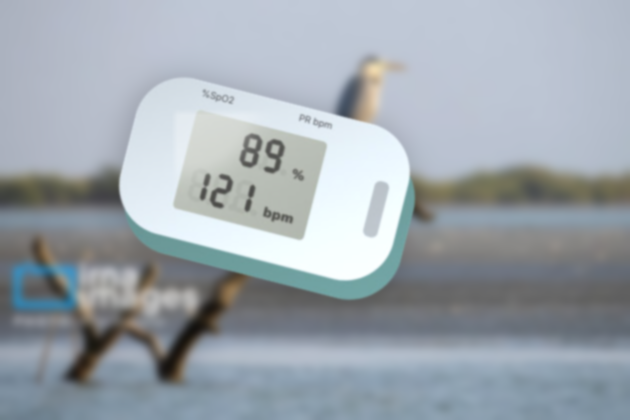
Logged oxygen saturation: value=89 unit=%
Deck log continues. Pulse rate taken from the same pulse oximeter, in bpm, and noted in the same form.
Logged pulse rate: value=121 unit=bpm
